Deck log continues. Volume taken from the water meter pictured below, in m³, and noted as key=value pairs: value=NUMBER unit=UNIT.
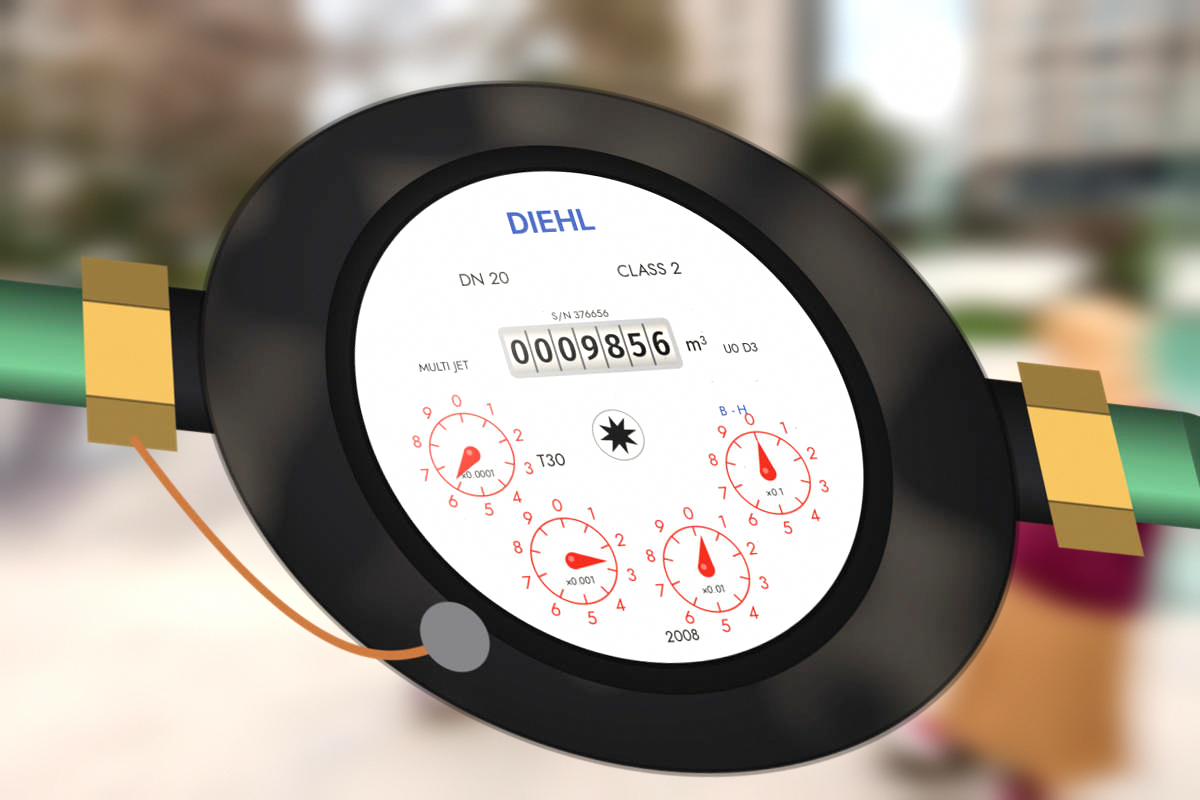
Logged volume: value=9856.0026 unit=m³
